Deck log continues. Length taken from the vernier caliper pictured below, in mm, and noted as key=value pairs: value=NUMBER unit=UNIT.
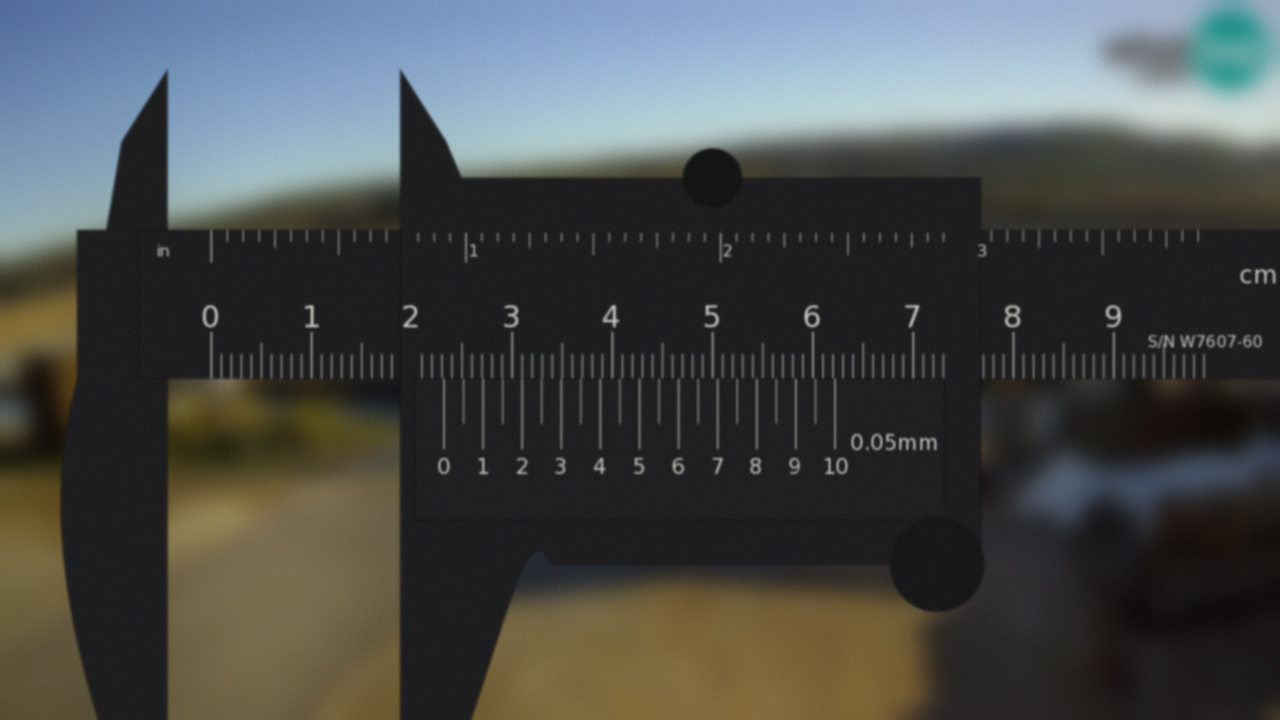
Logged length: value=23.2 unit=mm
